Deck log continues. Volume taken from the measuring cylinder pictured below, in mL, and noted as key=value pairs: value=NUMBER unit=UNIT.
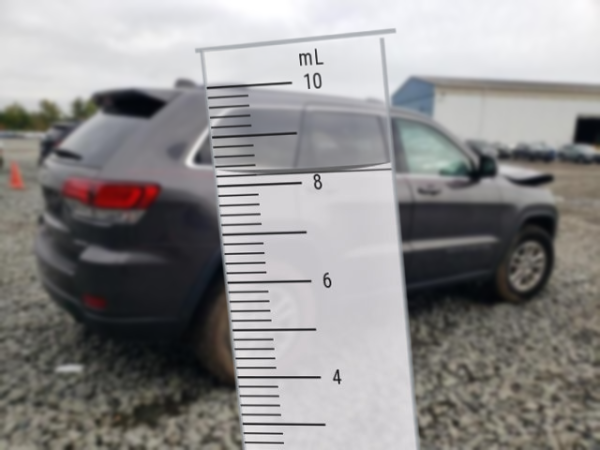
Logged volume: value=8.2 unit=mL
